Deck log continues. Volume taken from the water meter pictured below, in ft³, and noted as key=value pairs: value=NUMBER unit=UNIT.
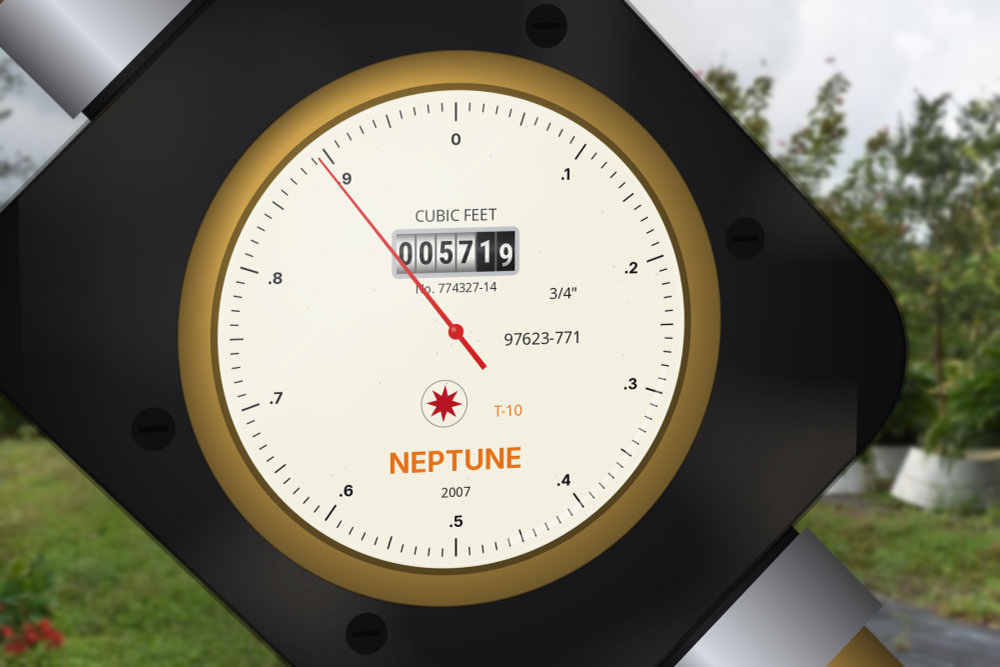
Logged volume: value=5718.89 unit=ft³
